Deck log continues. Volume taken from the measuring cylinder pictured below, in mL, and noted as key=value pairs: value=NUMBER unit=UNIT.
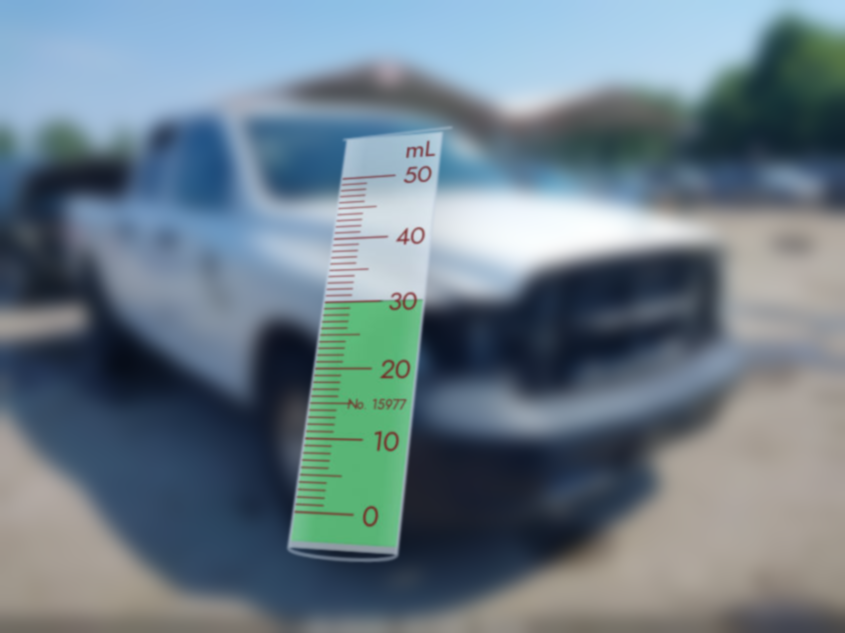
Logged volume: value=30 unit=mL
